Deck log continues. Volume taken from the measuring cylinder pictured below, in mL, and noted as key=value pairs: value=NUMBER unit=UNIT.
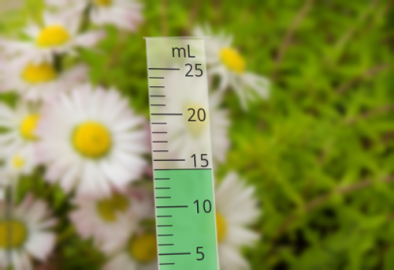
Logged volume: value=14 unit=mL
